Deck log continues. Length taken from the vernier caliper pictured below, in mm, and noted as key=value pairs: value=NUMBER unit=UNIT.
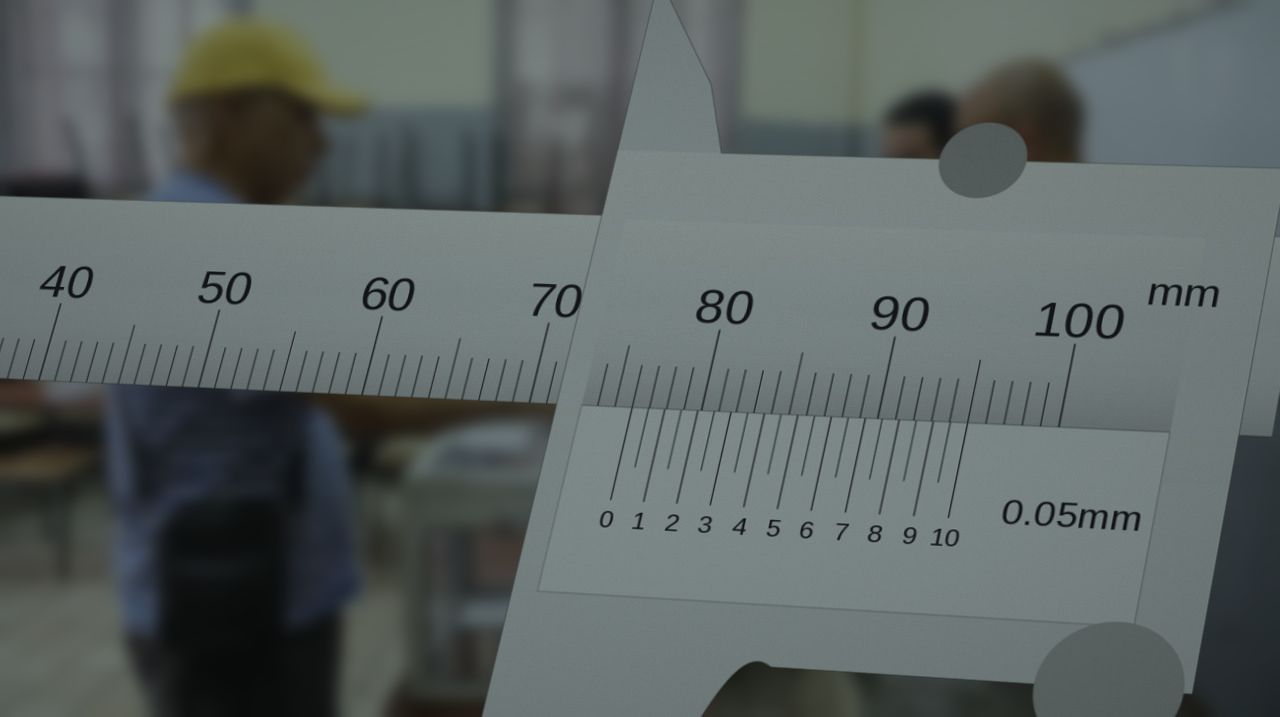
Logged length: value=76.0 unit=mm
